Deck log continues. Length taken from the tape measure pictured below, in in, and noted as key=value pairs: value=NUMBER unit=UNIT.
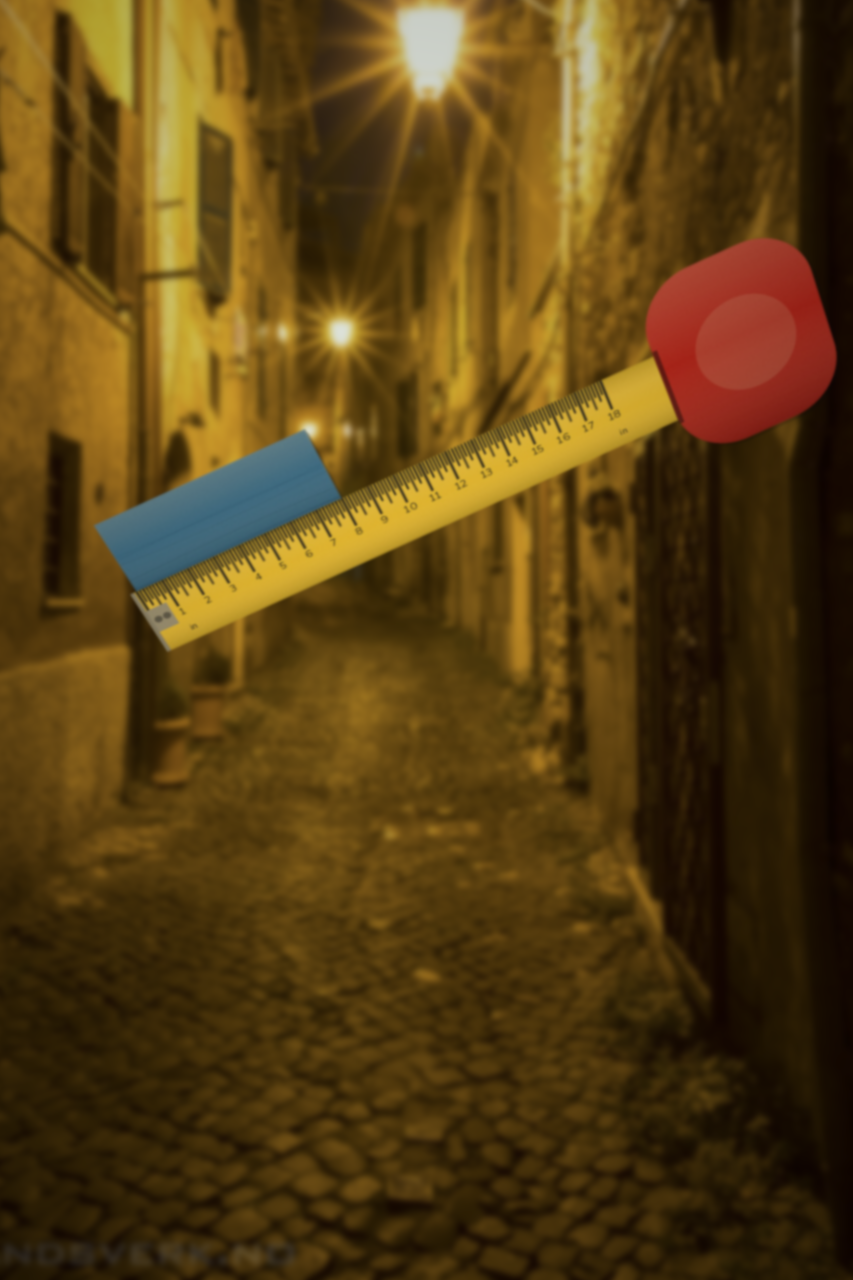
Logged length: value=8 unit=in
